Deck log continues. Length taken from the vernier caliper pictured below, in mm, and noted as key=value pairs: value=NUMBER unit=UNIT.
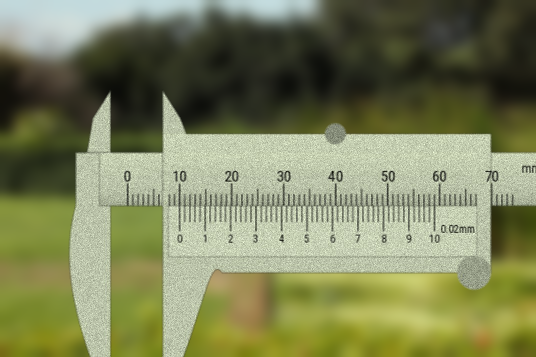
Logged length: value=10.0 unit=mm
